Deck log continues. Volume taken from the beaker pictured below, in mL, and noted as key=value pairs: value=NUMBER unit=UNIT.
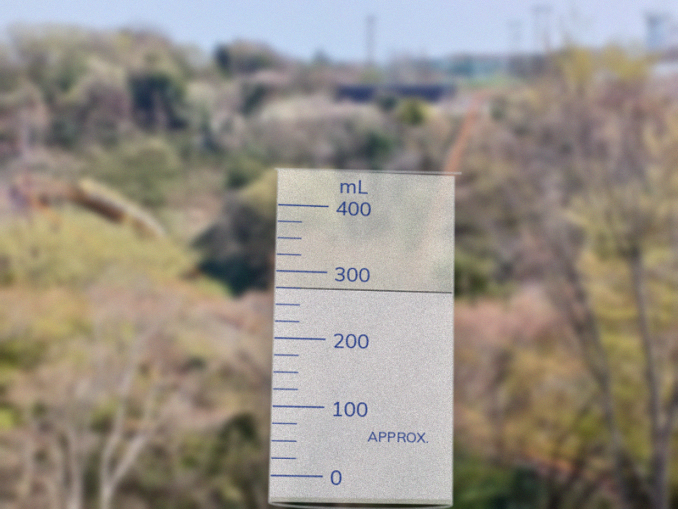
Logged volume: value=275 unit=mL
